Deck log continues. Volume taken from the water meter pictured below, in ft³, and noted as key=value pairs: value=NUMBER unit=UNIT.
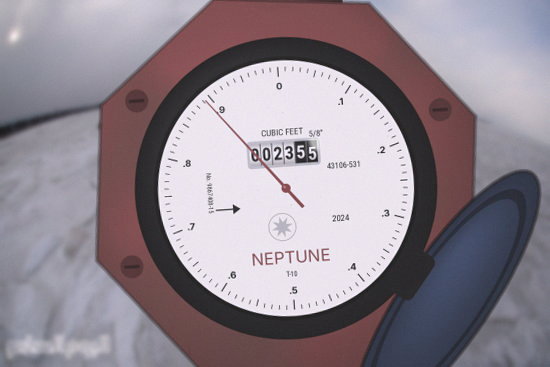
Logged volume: value=2354.89 unit=ft³
